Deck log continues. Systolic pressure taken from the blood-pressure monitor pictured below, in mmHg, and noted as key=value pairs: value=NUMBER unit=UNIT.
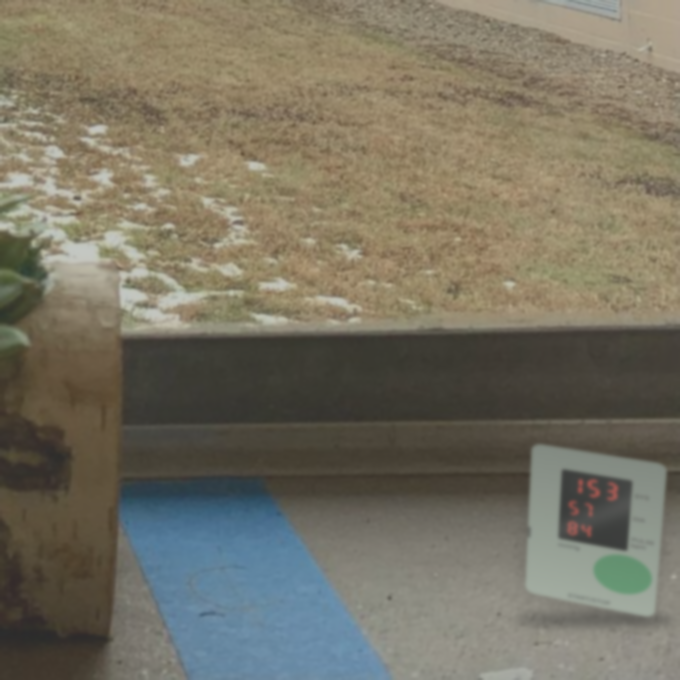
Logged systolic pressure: value=153 unit=mmHg
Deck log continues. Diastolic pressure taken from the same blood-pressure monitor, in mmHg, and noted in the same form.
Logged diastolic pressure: value=57 unit=mmHg
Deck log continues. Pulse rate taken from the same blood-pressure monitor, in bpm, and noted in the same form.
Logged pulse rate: value=84 unit=bpm
